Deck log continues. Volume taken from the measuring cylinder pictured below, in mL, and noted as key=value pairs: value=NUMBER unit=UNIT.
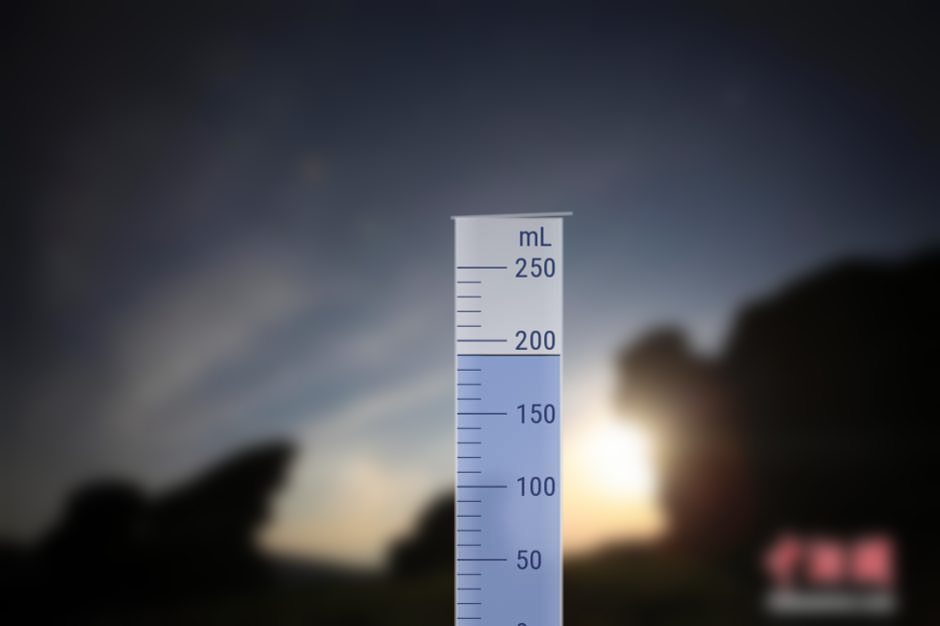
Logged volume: value=190 unit=mL
